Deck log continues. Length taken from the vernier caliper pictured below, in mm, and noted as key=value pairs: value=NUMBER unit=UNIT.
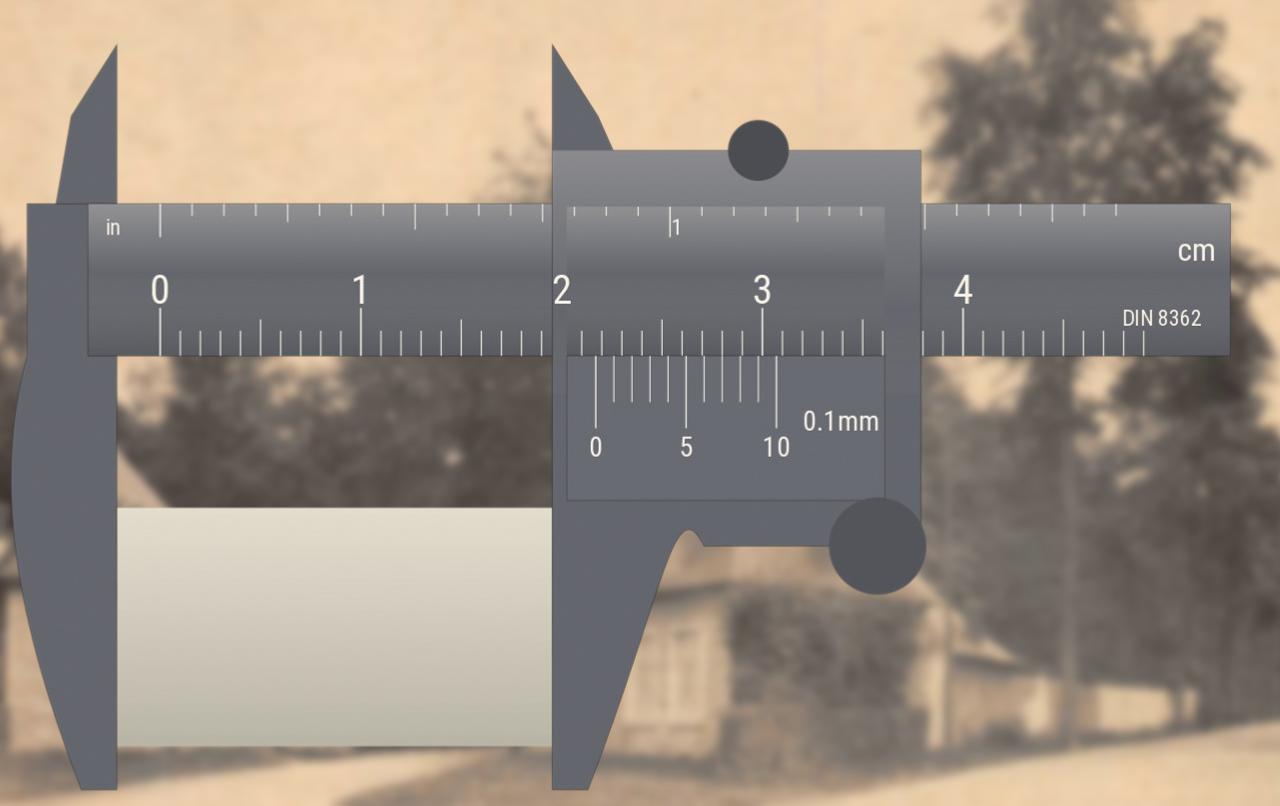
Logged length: value=21.7 unit=mm
